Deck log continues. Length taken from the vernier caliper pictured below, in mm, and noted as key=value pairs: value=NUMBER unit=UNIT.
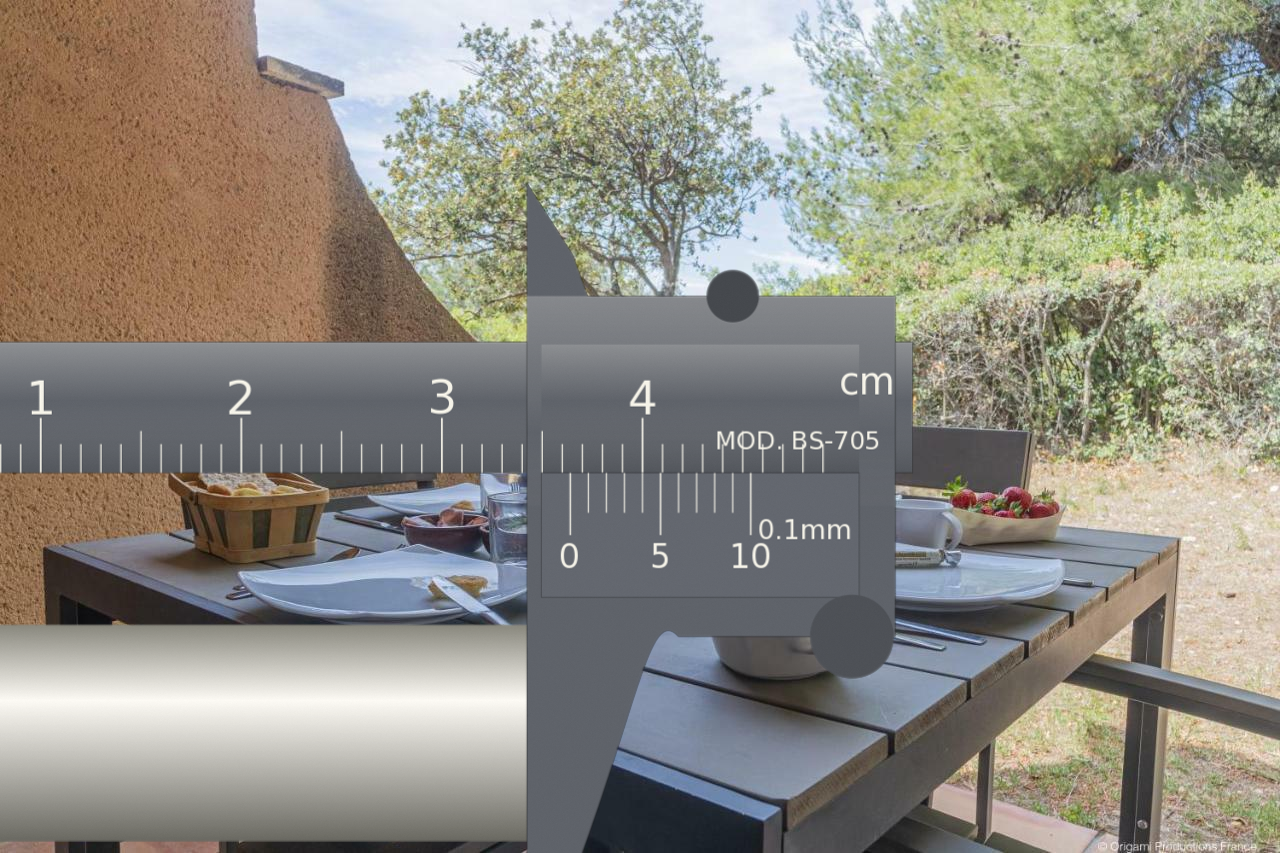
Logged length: value=36.4 unit=mm
